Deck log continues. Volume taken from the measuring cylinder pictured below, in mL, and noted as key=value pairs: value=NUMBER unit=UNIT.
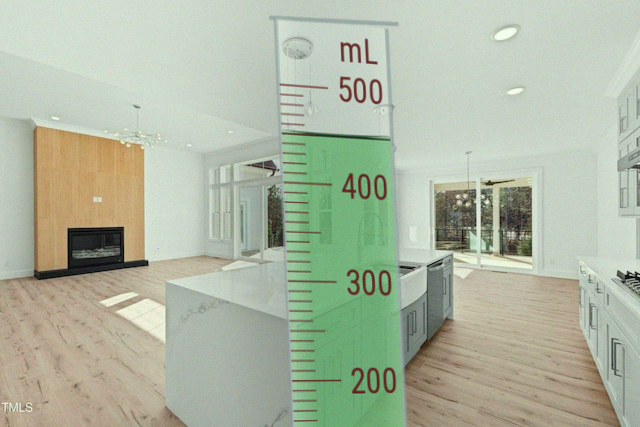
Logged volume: value=450 unit=mL
